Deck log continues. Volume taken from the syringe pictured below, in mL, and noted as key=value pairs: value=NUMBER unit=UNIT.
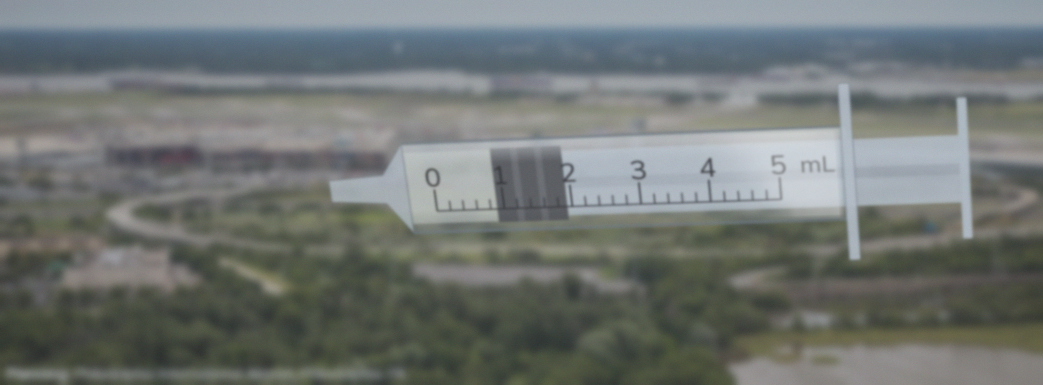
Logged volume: value=0.9 unit=mL
